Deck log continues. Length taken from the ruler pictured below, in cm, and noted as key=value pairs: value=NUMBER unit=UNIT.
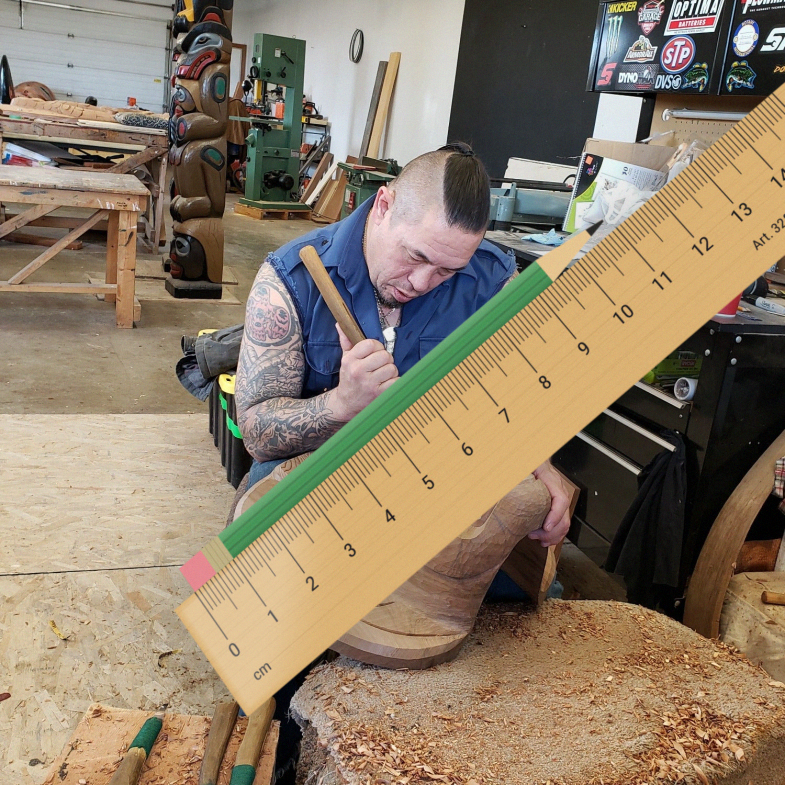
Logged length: value=10.9 unit=cm
